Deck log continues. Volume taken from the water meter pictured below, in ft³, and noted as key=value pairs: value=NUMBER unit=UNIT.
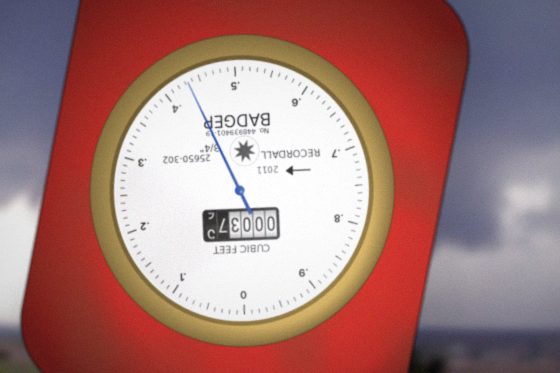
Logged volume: value=375.43 unit=ft³
